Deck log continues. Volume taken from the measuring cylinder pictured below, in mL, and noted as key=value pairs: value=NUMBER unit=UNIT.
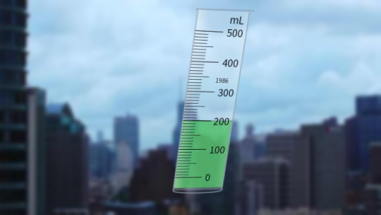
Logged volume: value=200 unit=mL
